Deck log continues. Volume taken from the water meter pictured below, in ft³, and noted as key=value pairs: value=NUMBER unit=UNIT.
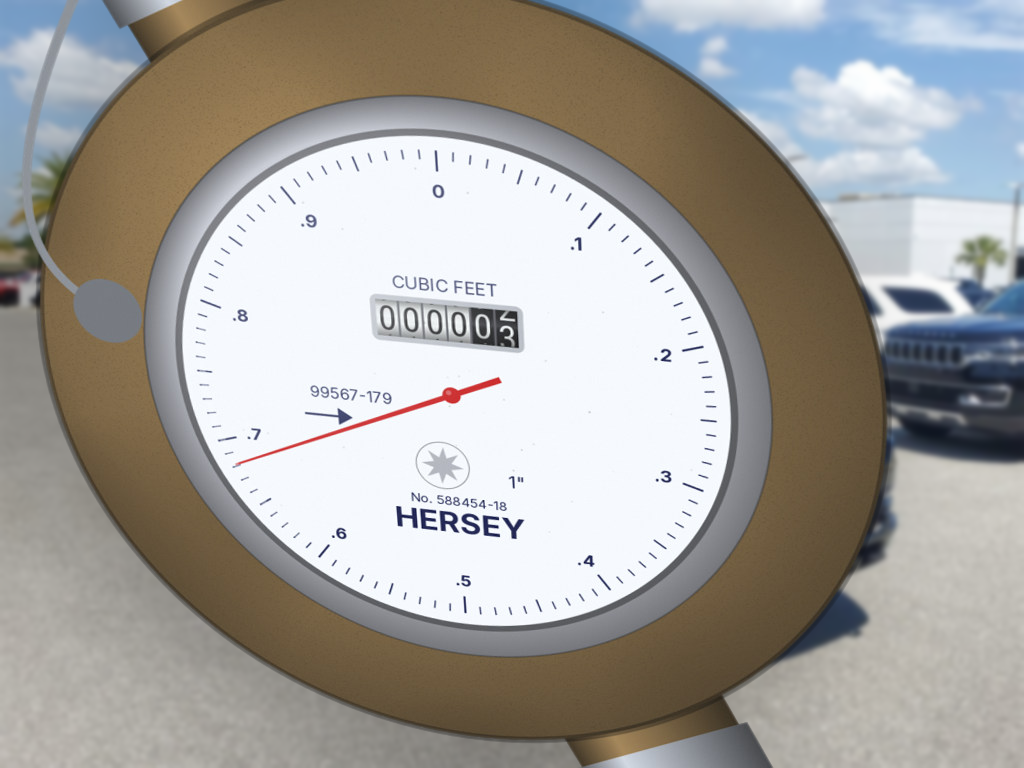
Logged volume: value=2.68 unit=ft³
